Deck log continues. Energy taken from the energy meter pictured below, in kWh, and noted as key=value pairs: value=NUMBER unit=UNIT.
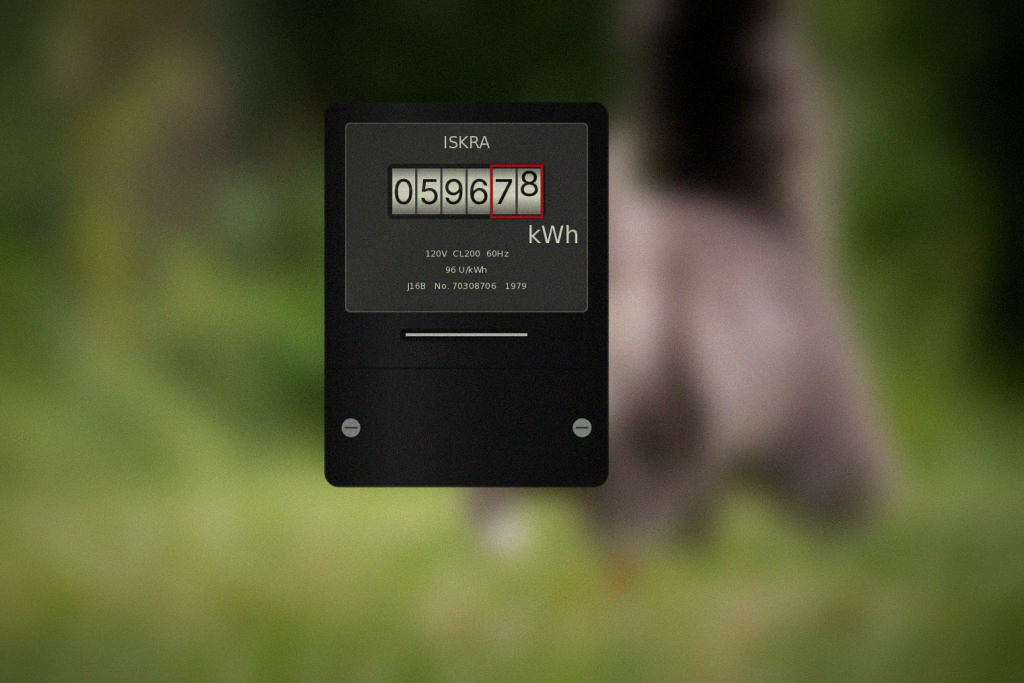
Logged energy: value=596.78 unit=kWh
